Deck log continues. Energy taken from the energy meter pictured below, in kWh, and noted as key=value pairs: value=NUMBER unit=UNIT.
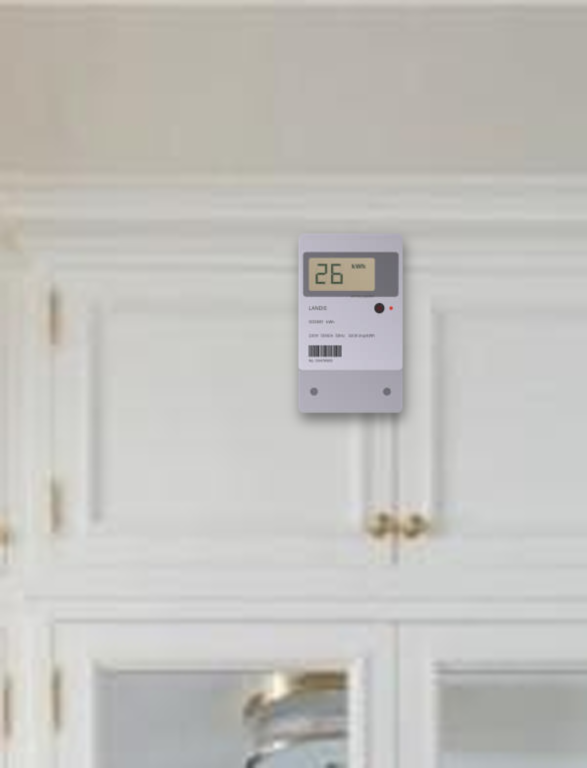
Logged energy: value=26 unit=kWh
